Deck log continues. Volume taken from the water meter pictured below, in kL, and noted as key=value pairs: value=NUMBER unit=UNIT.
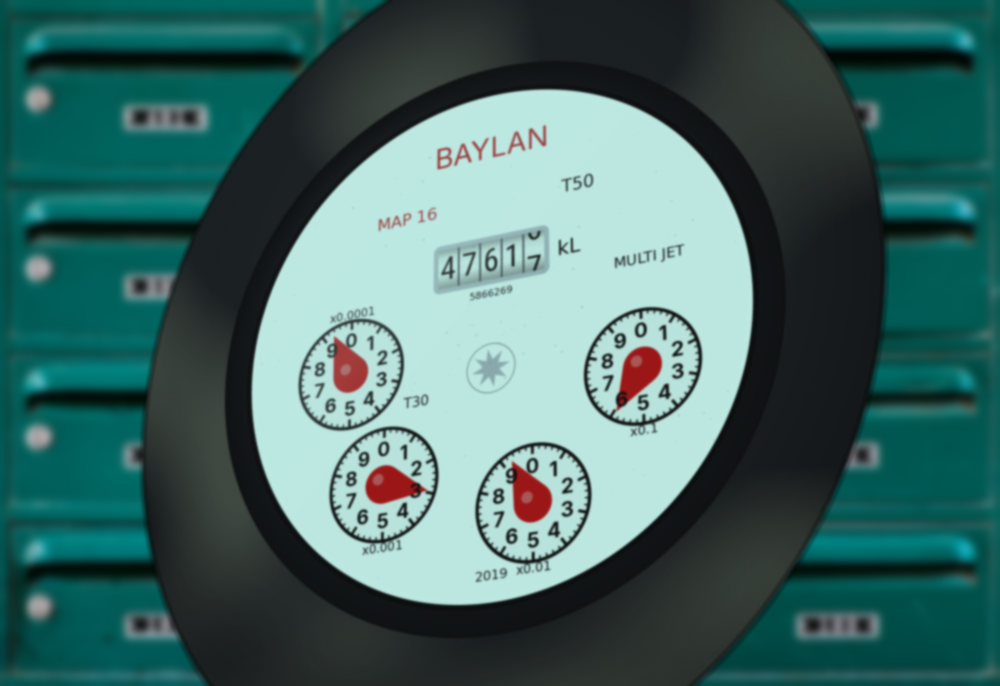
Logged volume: value=47616.5929 unit=kL
